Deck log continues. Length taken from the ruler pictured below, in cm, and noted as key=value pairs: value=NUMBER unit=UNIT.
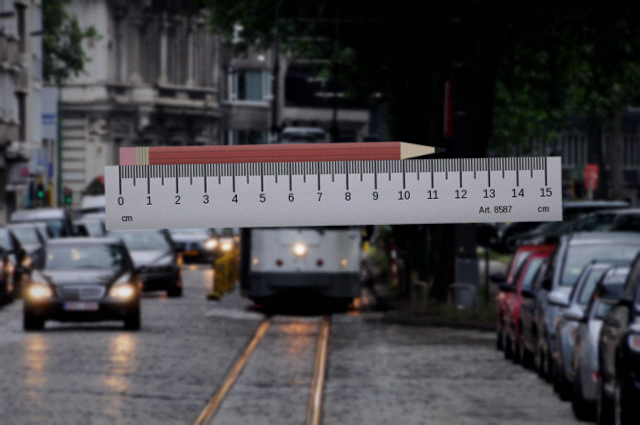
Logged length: value=11.5 unit=cm
